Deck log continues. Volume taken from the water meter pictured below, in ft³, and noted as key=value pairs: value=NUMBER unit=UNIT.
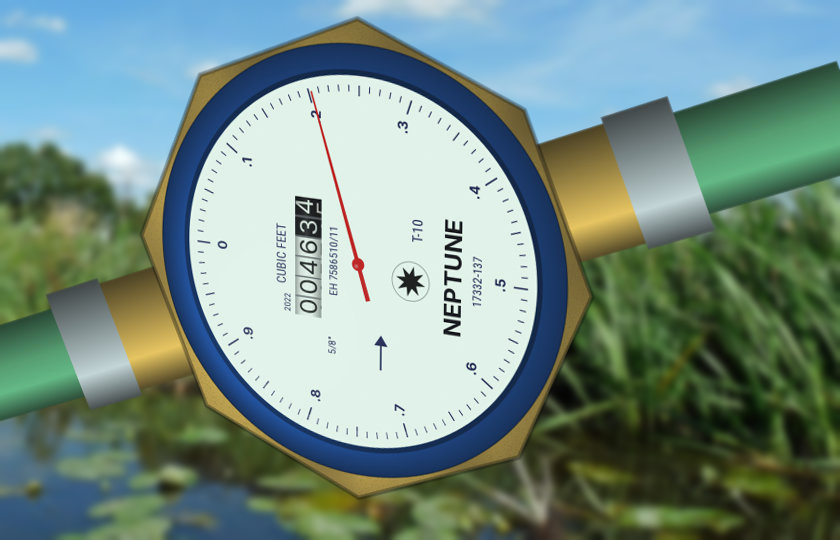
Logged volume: value=4634.20 unit=ft³
